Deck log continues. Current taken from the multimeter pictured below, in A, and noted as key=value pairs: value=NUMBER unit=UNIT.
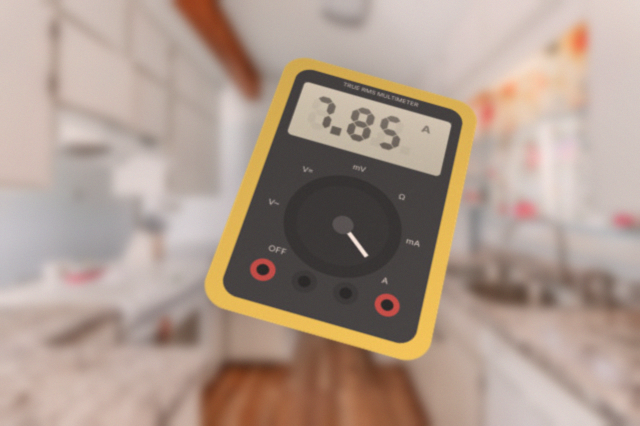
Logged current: value=7.85 unit=A
